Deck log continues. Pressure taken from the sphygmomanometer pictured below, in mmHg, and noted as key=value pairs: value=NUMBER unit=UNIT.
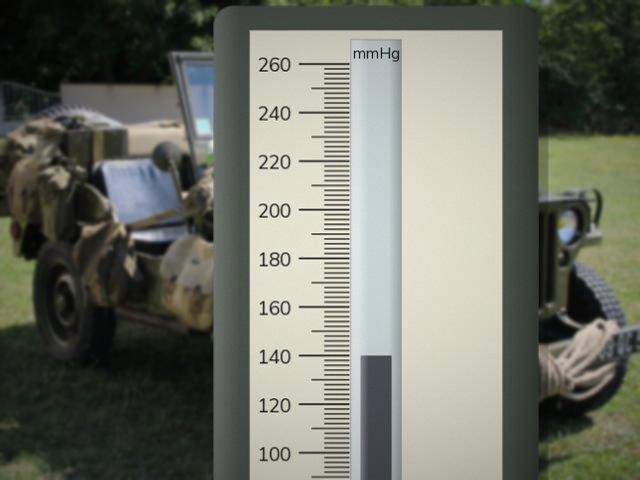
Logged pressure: value=140 unit=mmHg
